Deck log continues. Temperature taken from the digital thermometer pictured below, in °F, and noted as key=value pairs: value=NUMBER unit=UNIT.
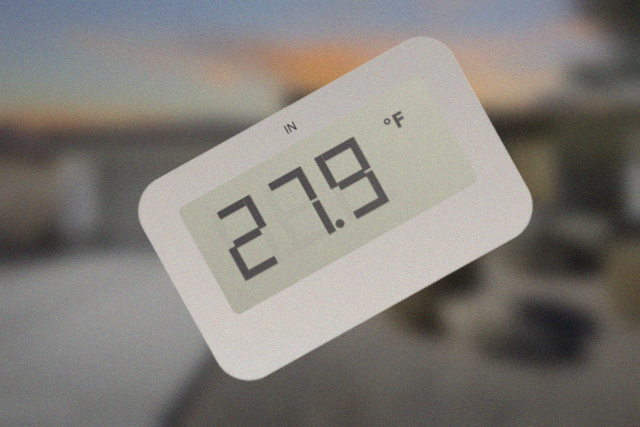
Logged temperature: value=27.9 unit=°F
